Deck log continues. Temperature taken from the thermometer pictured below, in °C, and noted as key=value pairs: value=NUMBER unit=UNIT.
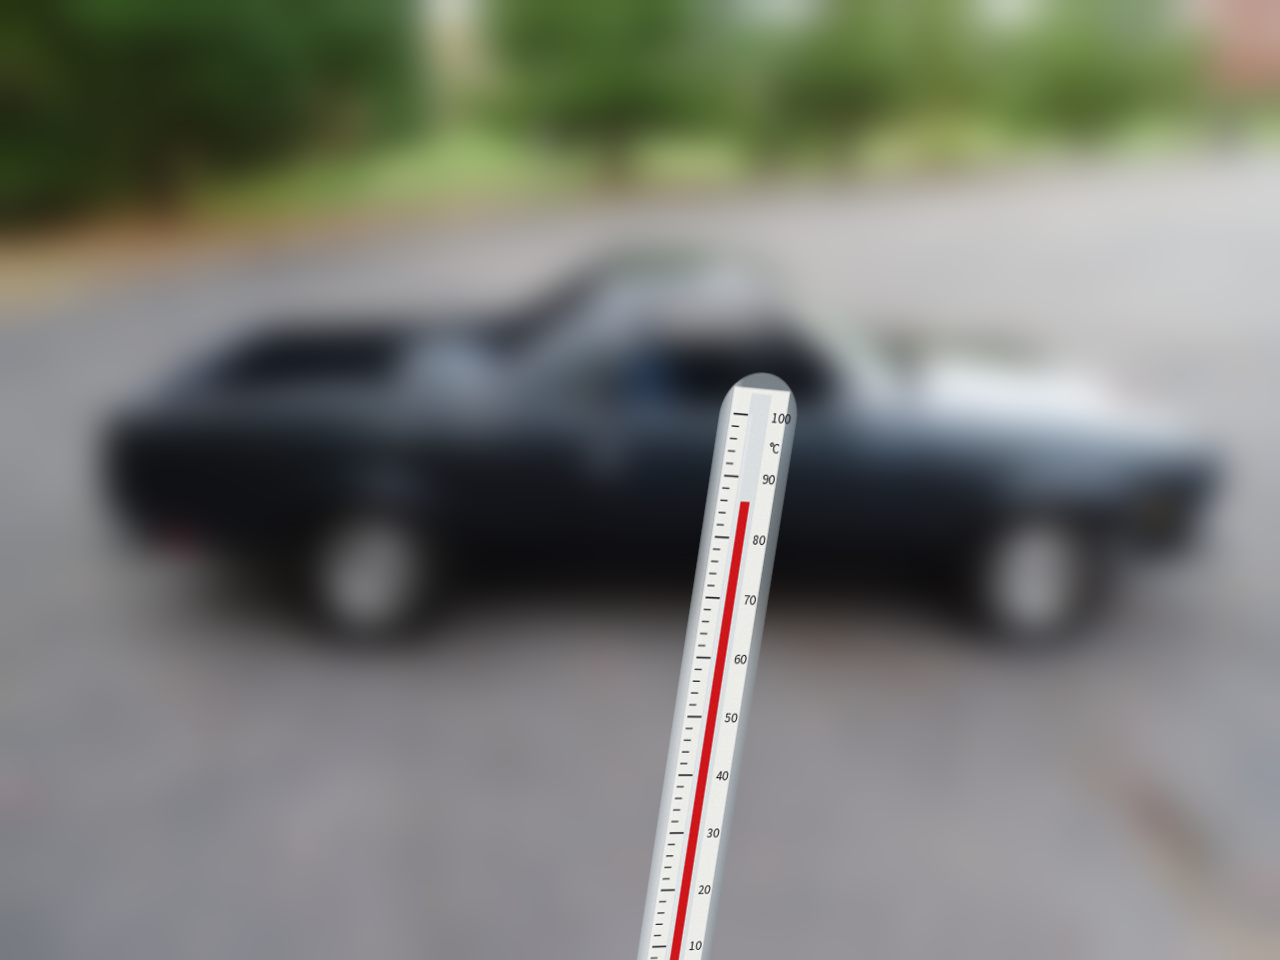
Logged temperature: value=86 unit=°C
